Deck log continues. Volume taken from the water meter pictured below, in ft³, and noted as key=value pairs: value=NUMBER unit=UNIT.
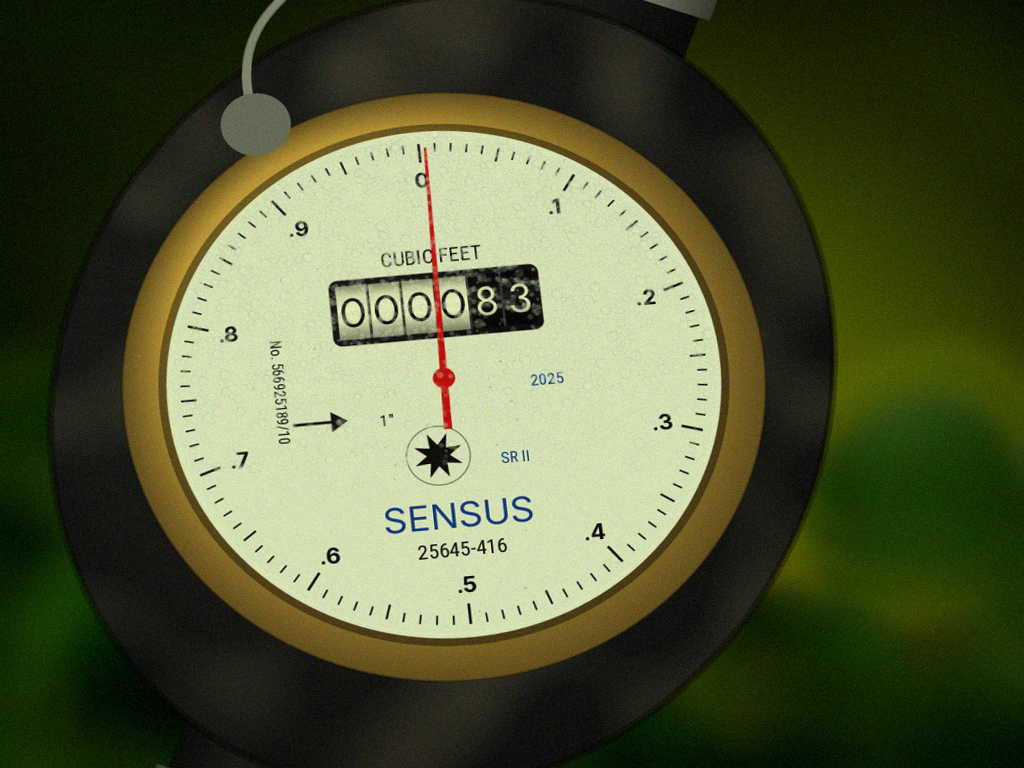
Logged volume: value=83.00 unit=ft³
